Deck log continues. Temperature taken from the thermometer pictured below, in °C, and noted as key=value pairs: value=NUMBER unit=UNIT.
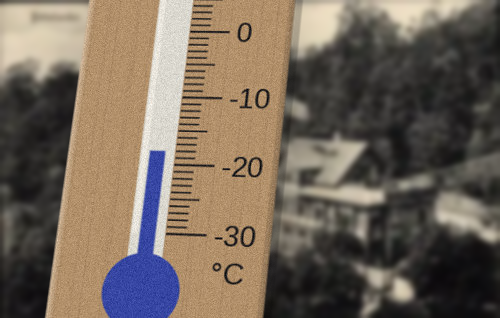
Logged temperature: value=-18 unit=°C
